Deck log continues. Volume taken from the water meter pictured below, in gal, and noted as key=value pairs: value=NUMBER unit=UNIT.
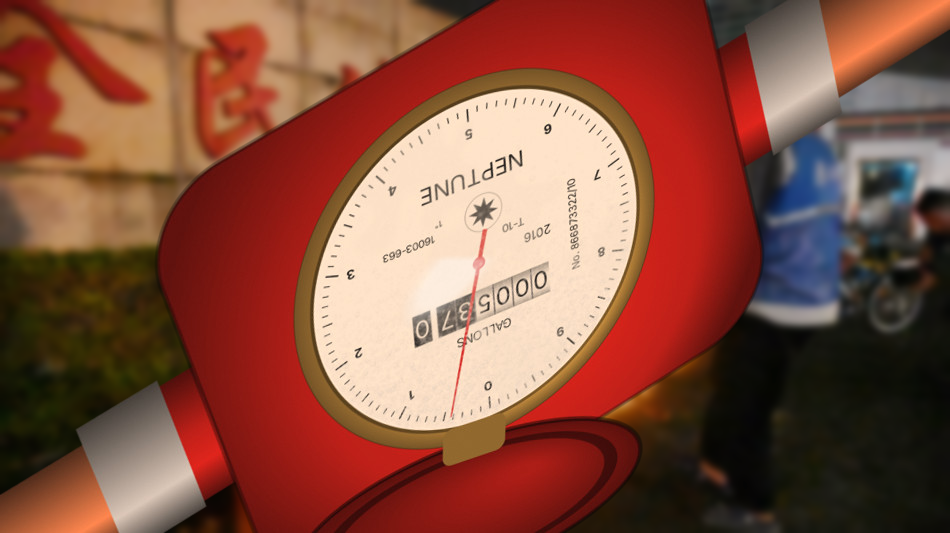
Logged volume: value=5370.4 unit=gal
